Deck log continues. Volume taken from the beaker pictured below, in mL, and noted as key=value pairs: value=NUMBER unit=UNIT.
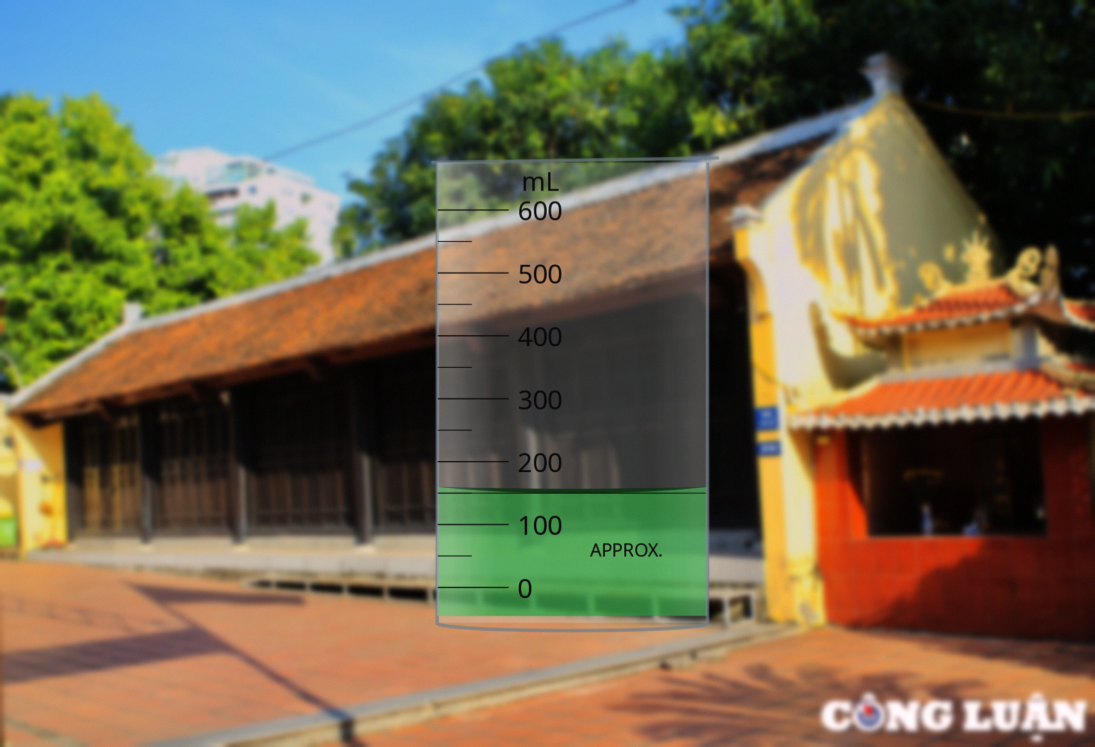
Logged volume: value=150 unit=mL
